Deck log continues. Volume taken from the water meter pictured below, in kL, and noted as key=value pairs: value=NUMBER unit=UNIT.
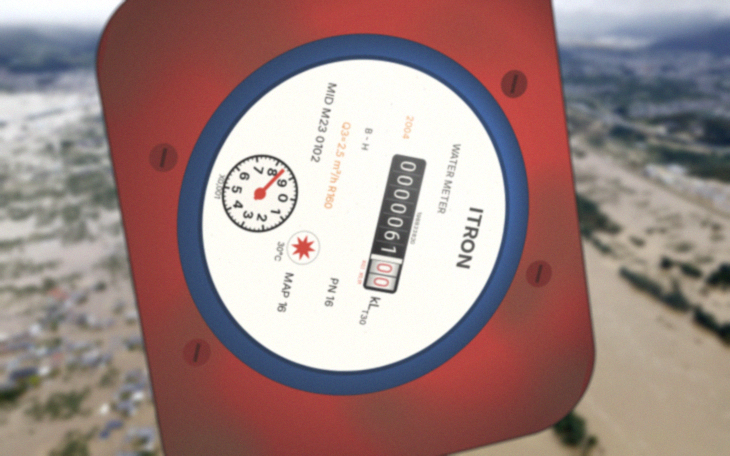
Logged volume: value=61.008 unit=kL
